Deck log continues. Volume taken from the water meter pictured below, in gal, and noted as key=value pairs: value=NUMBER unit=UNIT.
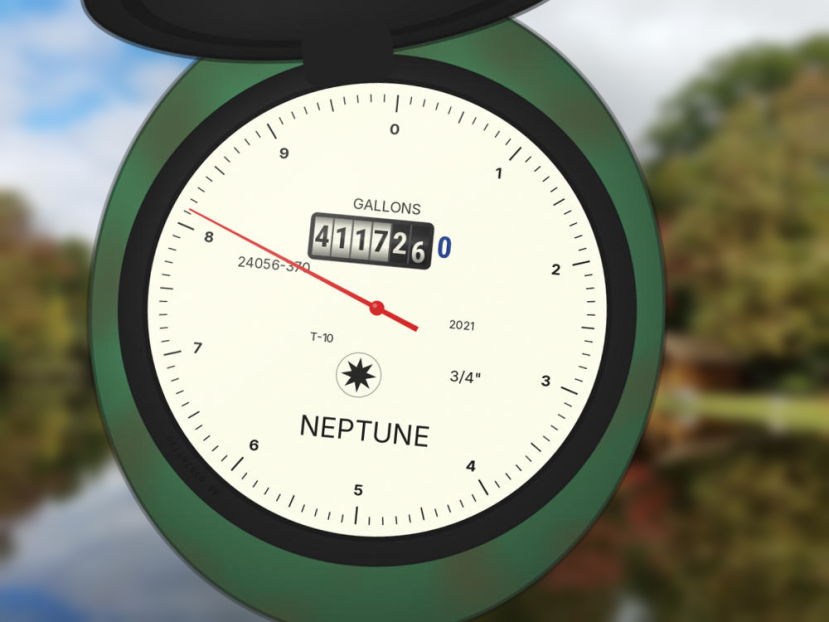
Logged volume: value=4117258.1 unit=gal
